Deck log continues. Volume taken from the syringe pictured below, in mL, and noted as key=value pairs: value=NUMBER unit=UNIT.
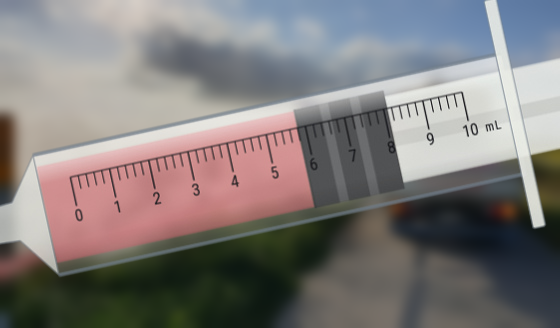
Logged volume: value=5.8 unit=mL
